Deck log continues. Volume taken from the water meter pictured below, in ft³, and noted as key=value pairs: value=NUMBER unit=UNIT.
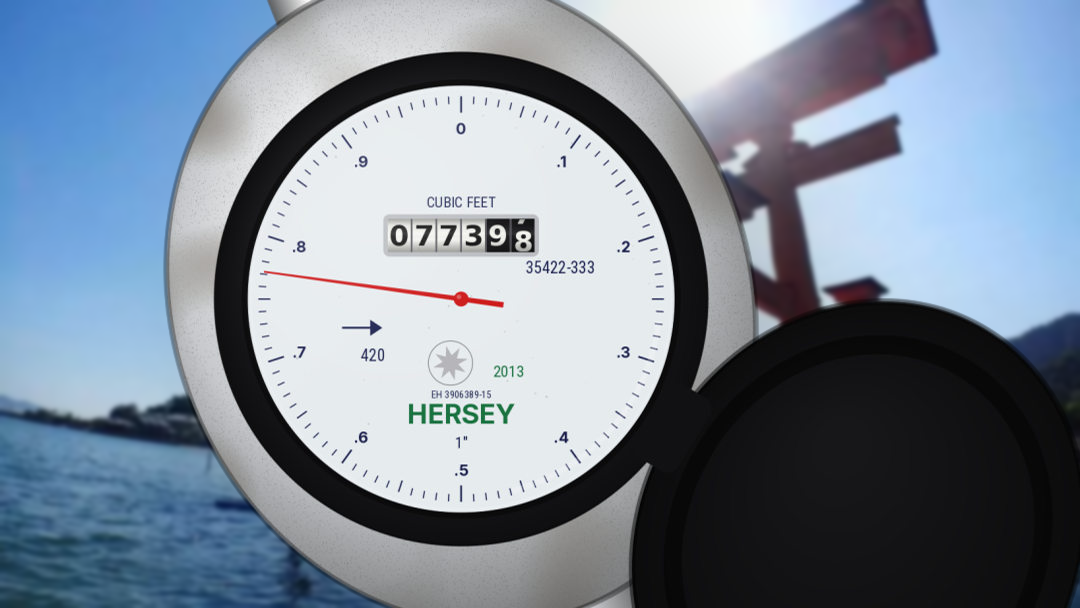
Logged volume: value=77397.77 unit=ft³
